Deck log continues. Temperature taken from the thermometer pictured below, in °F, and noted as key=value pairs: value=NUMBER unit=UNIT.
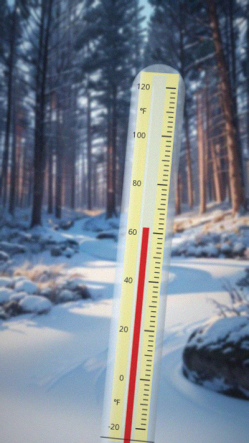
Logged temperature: value=62 unit=°F
